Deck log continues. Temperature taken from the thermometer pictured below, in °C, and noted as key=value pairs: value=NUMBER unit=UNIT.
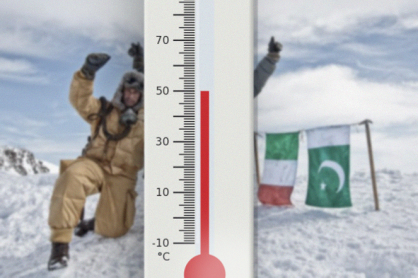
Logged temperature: value=50 unit=°C
